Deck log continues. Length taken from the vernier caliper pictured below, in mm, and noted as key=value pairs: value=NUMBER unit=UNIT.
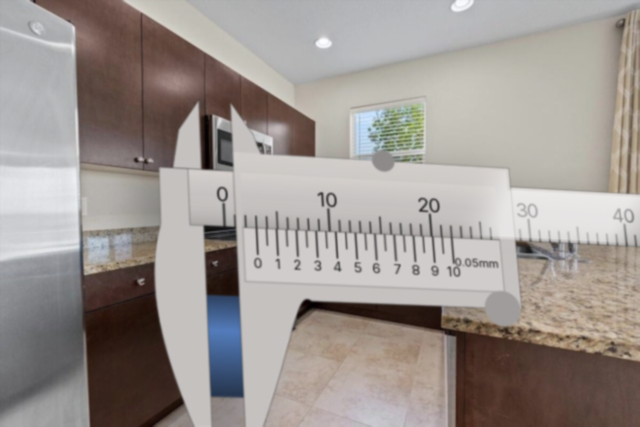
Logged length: value=3.0 unit=mm
